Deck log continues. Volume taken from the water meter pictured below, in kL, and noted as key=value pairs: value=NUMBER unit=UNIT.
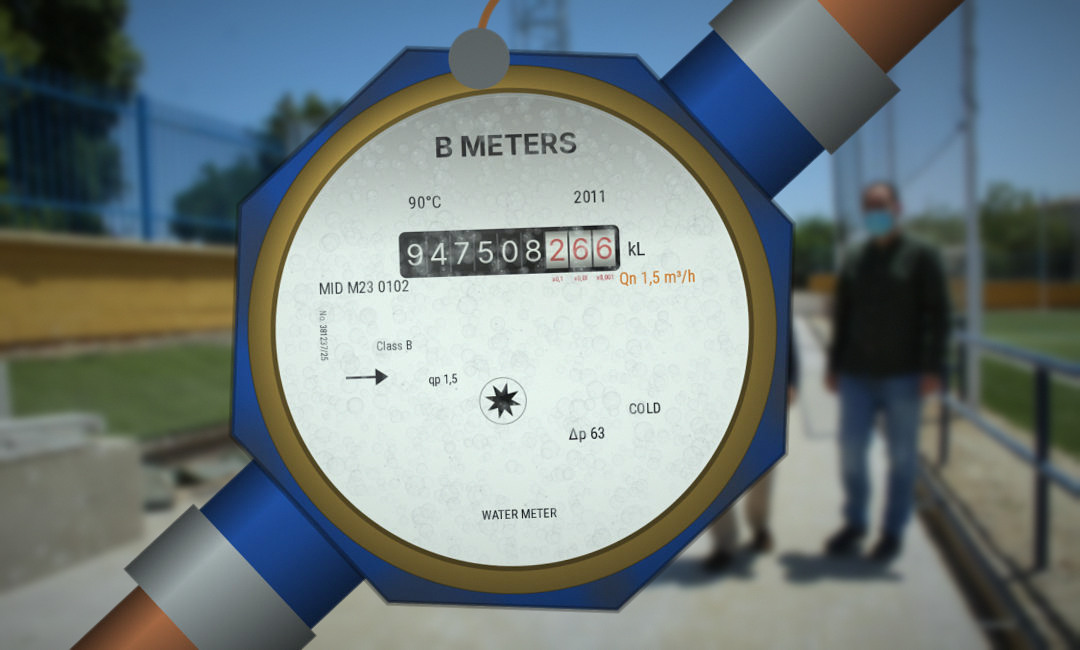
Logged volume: value=947508.266 unit=kL
